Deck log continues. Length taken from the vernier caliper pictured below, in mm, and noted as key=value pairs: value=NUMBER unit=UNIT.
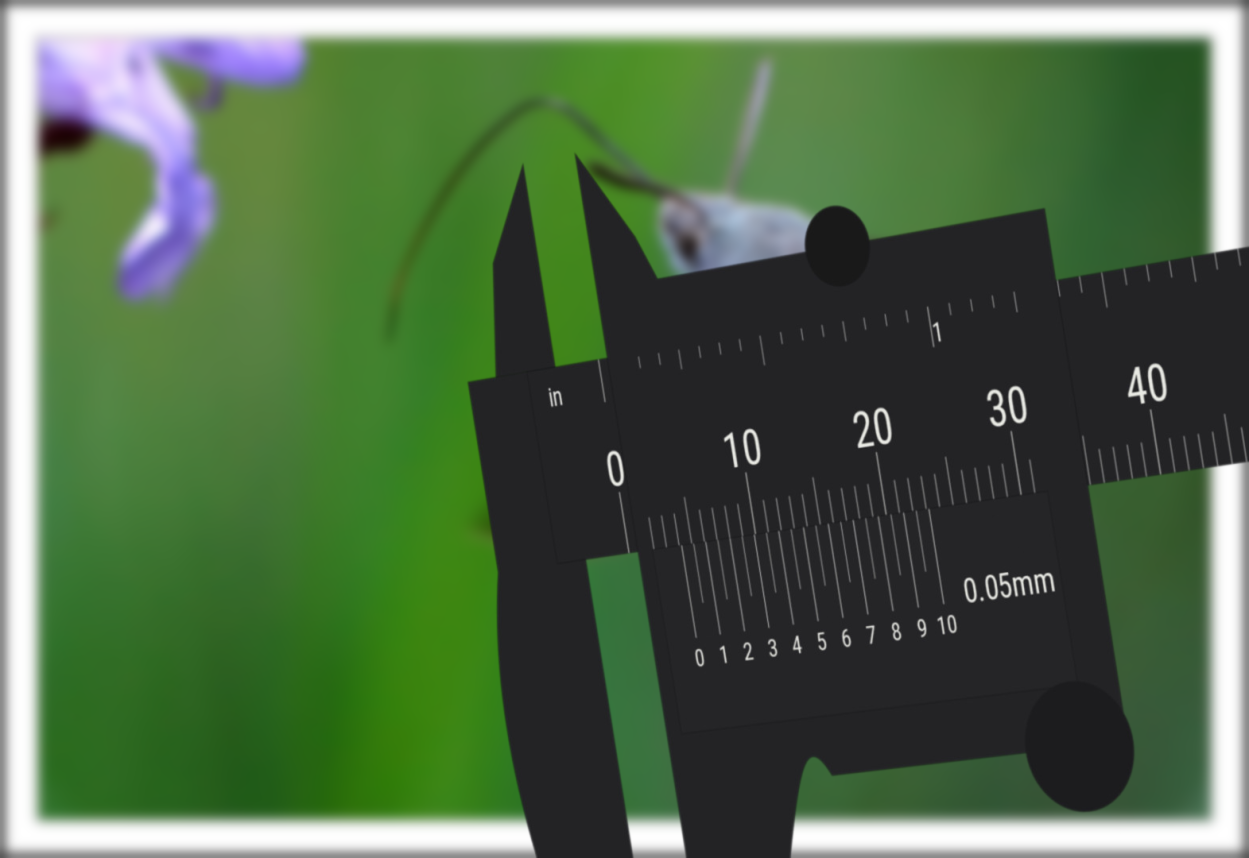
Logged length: value=4.2 unit=mm
